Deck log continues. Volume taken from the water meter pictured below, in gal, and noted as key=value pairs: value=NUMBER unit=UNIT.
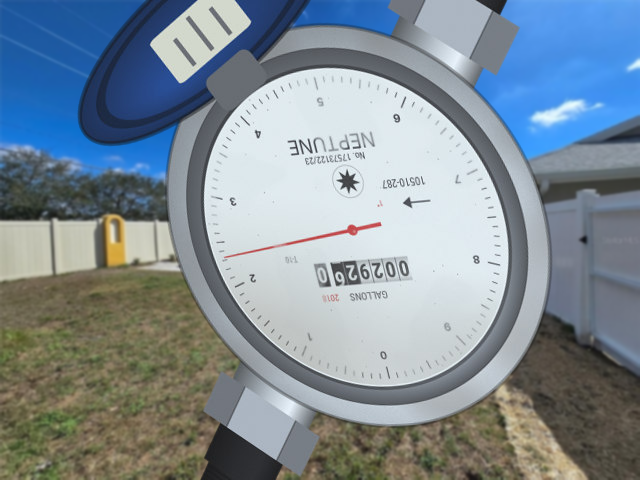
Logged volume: value=29262.3 unit=gal
